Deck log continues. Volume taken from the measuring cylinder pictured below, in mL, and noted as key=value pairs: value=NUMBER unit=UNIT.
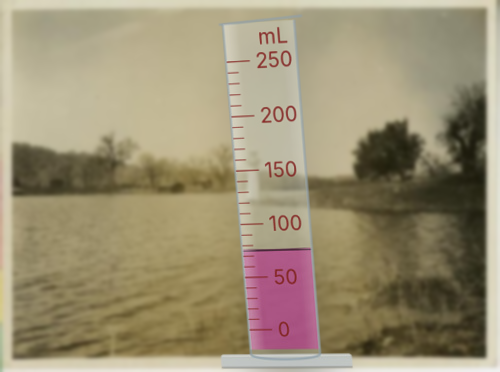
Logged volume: value=75 unit=mL
